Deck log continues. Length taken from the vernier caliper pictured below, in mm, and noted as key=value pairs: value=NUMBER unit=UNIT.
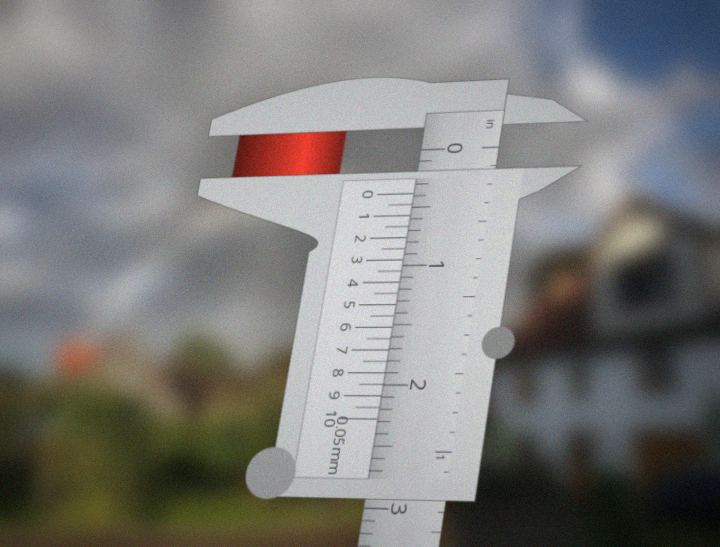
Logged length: value=3.8 unit=mm
